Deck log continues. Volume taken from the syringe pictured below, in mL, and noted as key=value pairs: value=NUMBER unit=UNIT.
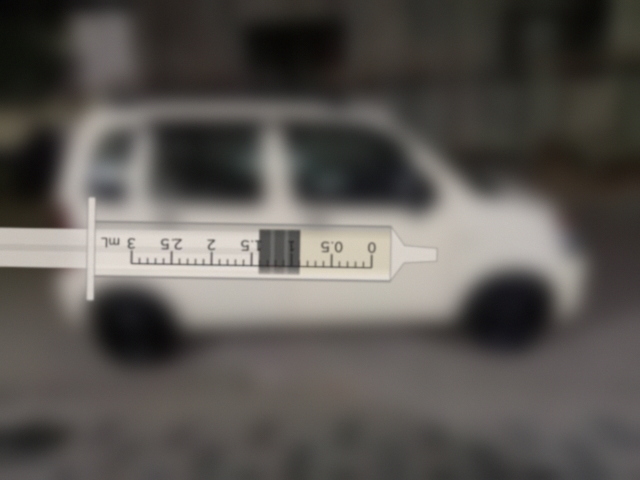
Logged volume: value=0.9 unit=mL
